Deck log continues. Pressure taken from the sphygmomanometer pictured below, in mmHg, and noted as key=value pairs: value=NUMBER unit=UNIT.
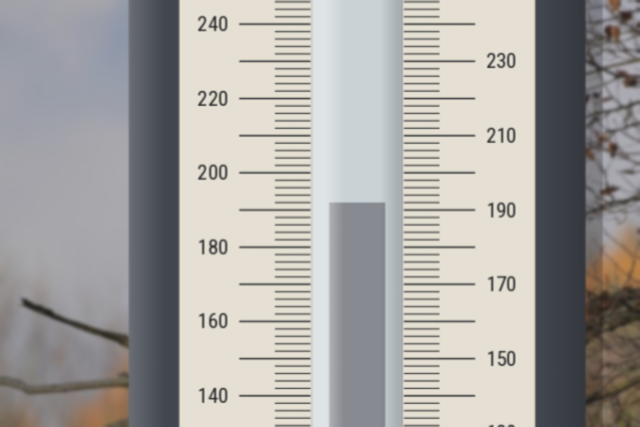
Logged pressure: value=192 unit=mmHg
